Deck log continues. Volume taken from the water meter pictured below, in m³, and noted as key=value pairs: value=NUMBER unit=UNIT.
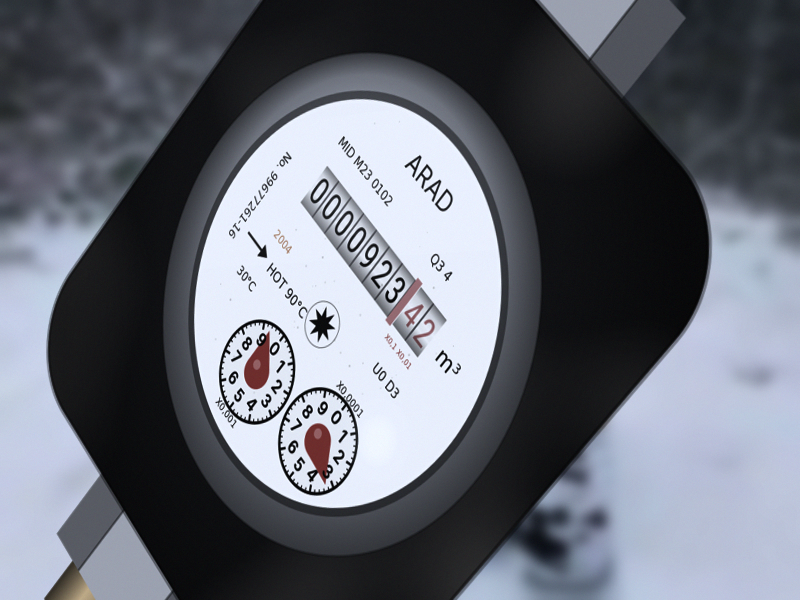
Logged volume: value=923.4193 unit=m³
